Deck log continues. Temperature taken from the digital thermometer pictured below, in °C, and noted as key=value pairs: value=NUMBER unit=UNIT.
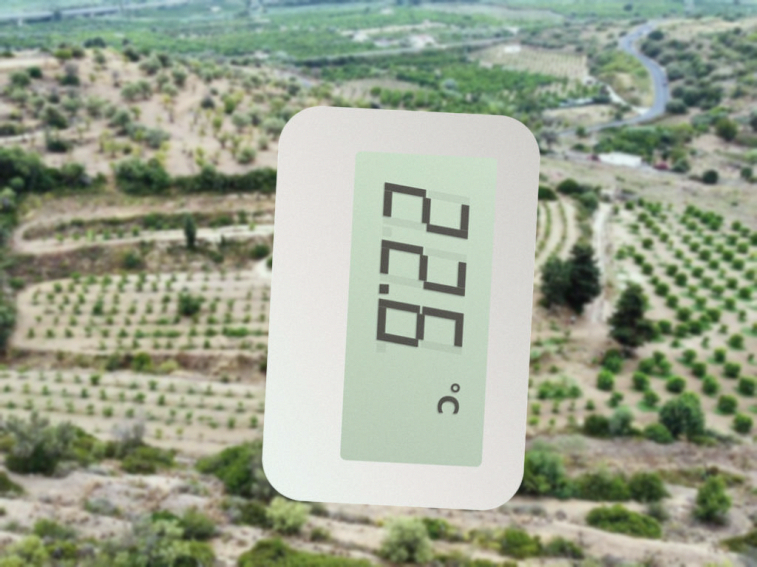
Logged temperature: value=22.6 unit=°C
